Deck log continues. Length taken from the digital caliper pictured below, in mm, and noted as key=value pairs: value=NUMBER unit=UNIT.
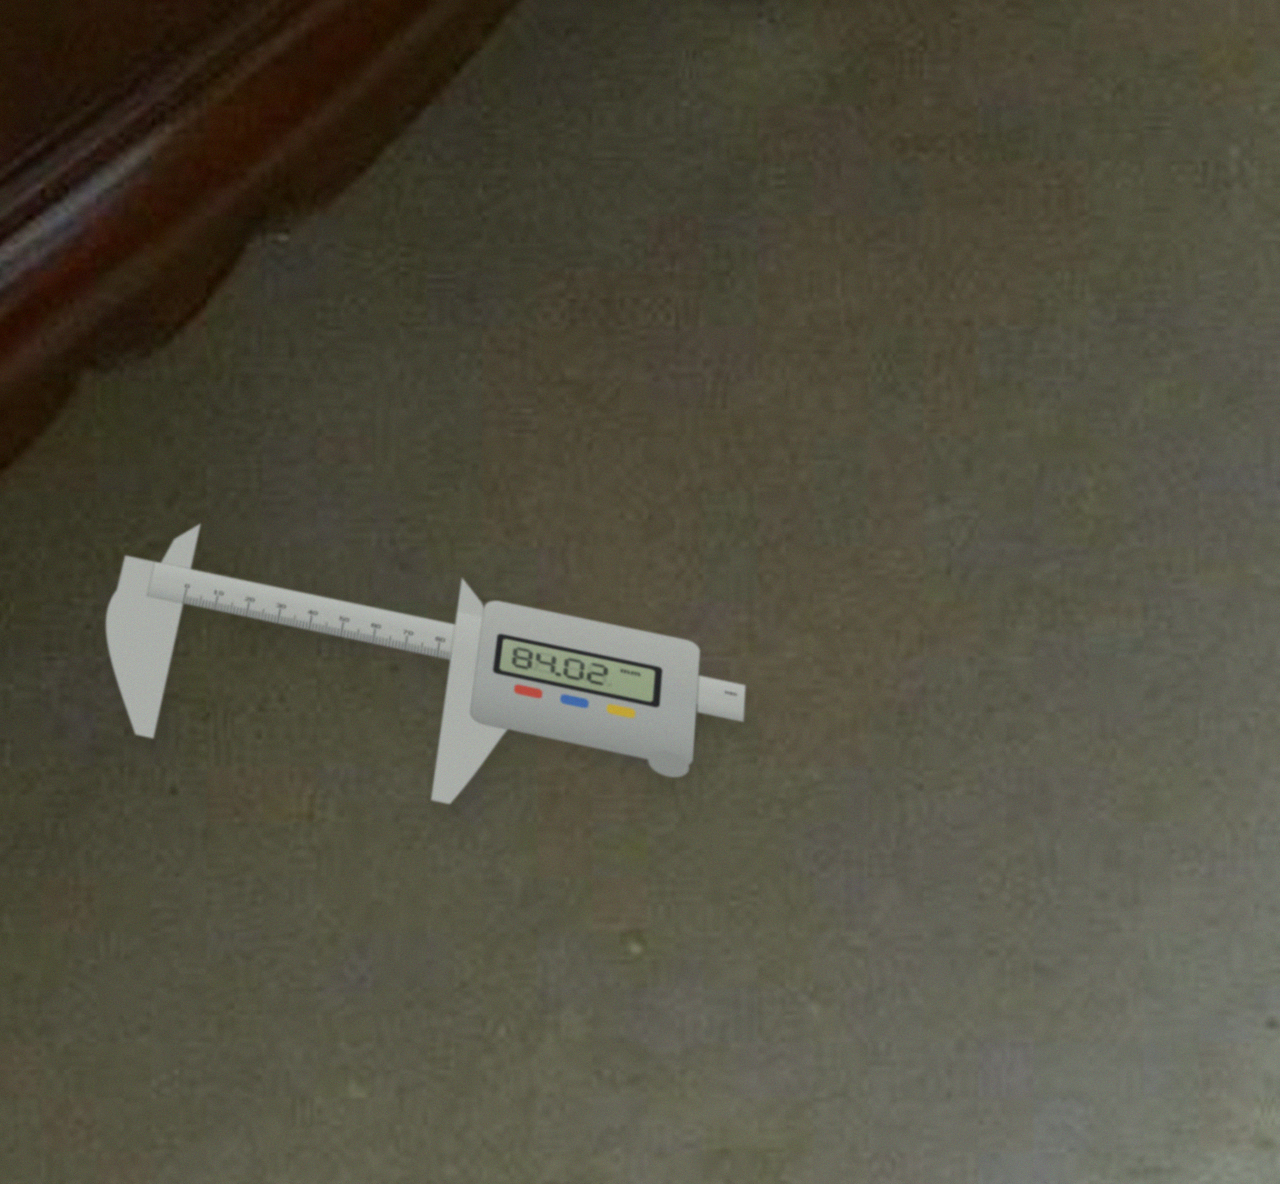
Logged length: value=84.02 unit=mm
